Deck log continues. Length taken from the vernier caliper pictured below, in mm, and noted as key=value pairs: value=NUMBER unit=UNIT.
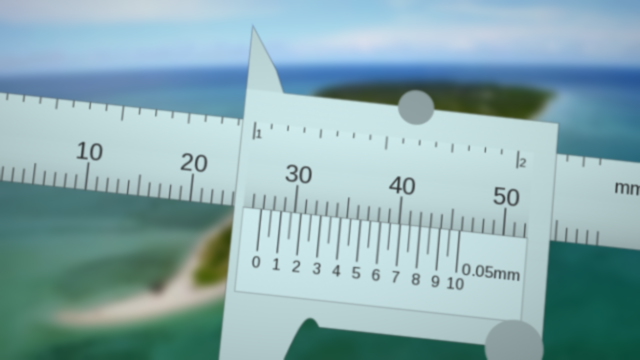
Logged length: value=26.8 unit=mm
